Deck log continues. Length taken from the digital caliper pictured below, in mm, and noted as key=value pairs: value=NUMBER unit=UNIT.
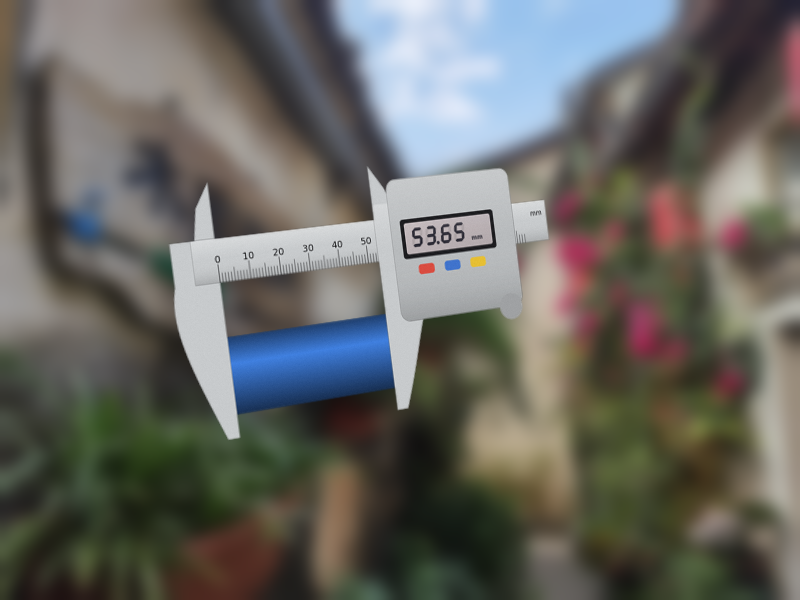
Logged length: value=53.65 unit=mm
